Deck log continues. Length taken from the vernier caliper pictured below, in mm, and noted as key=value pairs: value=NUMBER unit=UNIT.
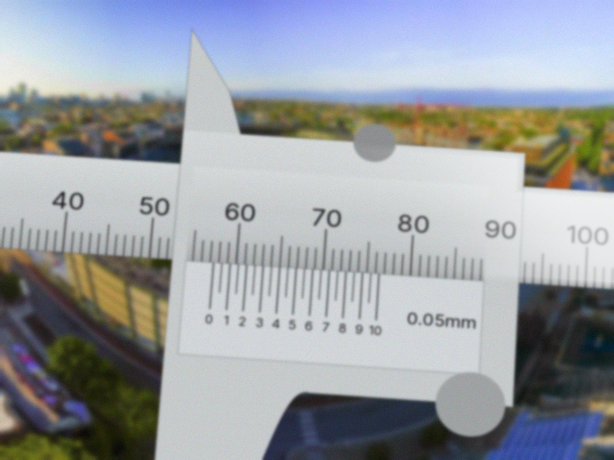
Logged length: value=57.4 unit=mm
